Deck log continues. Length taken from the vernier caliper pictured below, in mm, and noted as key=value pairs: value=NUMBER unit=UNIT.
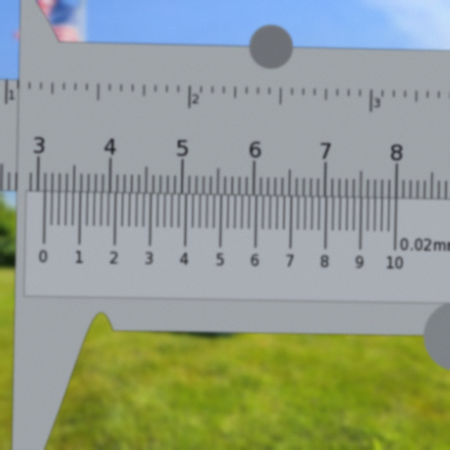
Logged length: value=31.0 unit=mm
